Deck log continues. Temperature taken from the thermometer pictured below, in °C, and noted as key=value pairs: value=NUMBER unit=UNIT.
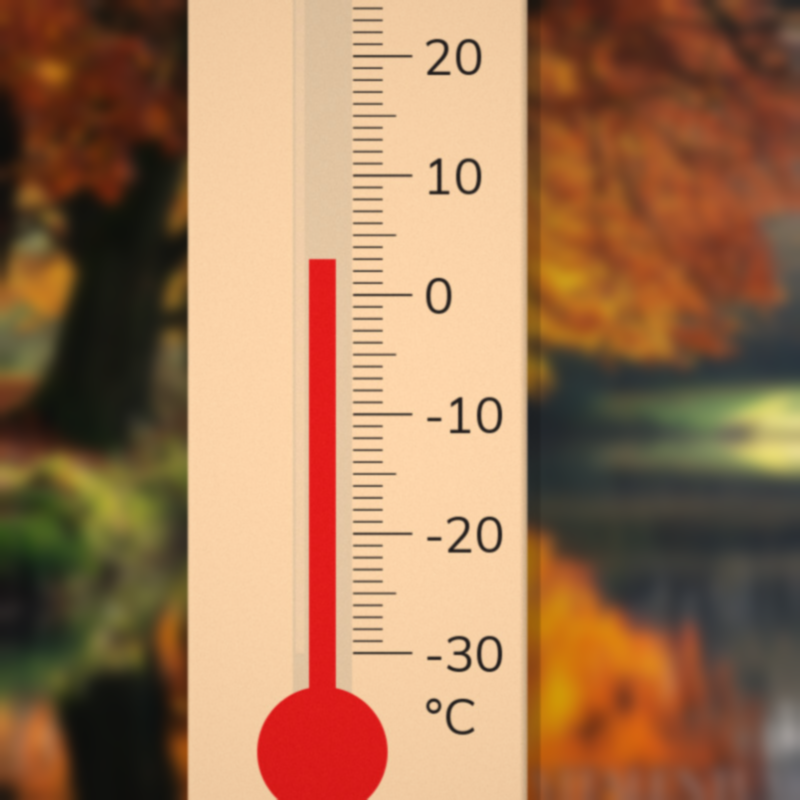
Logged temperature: value=3 unit=°C
